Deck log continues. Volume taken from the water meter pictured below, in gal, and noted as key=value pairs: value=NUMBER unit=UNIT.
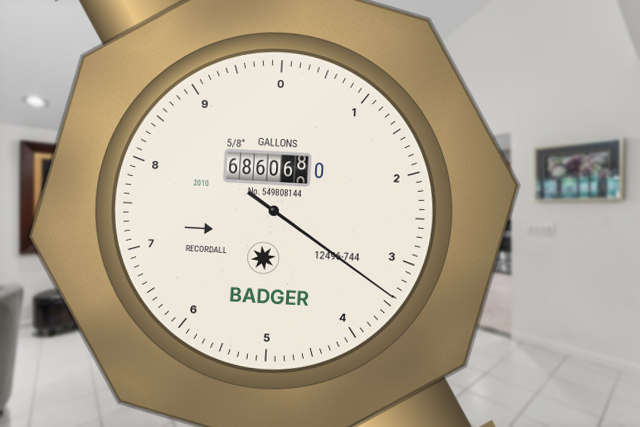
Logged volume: value=6860683.4 unit=gal
